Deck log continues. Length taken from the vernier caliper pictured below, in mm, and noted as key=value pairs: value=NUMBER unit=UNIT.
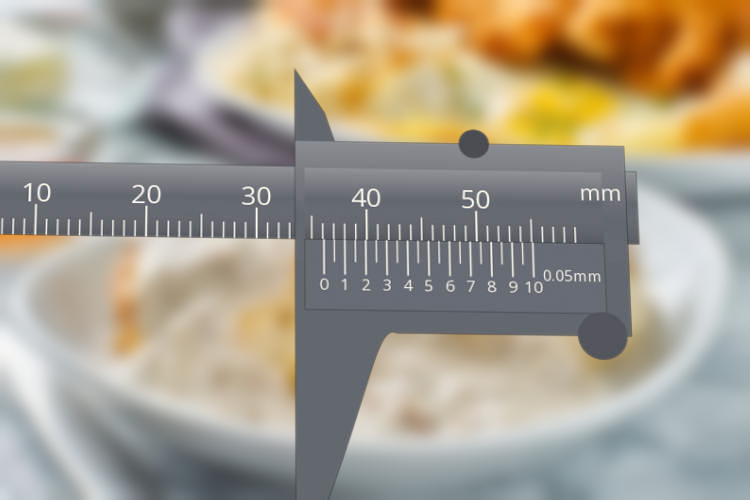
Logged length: value=36.1 unit=mm
